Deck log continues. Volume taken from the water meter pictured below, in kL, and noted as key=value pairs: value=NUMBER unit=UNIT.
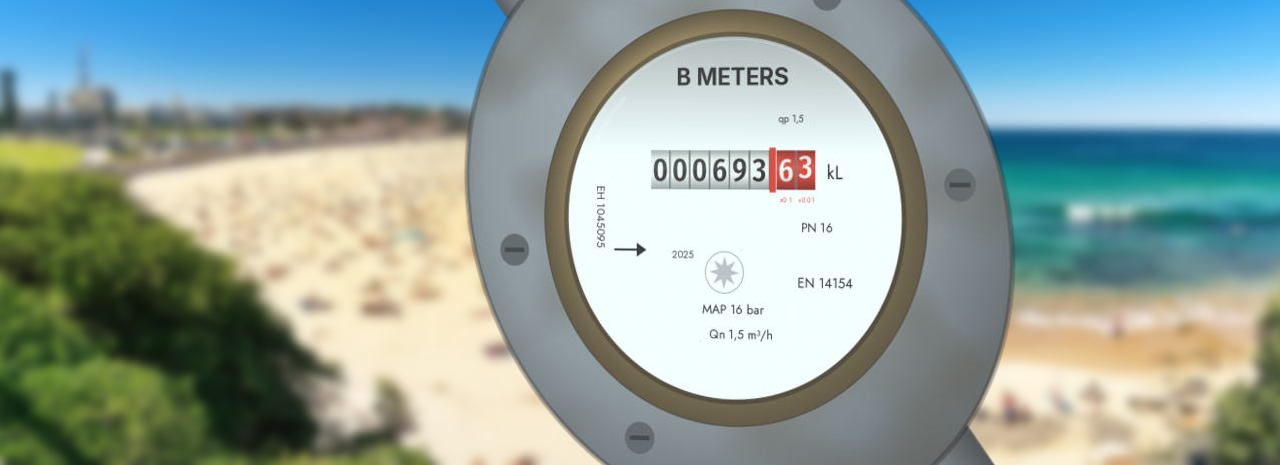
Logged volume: value=693.63 unit=kL
